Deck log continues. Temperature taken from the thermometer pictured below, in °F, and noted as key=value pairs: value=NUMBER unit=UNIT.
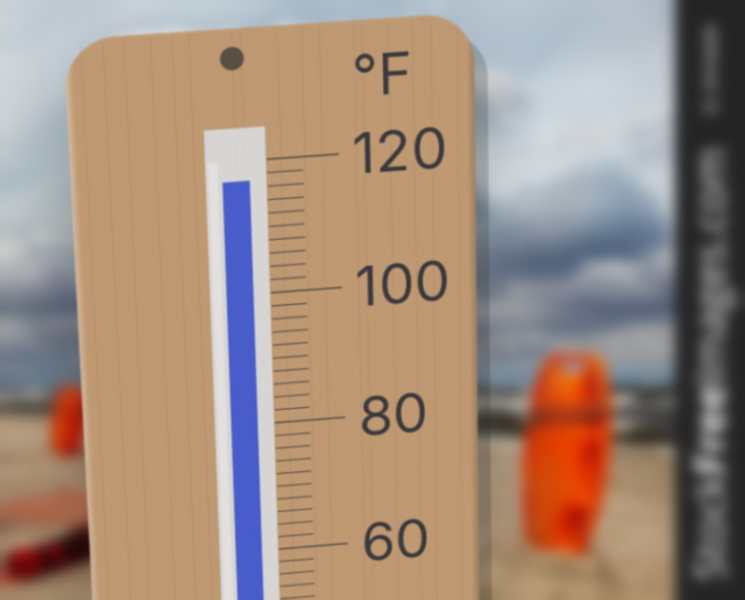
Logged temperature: value=117 unit=°F
